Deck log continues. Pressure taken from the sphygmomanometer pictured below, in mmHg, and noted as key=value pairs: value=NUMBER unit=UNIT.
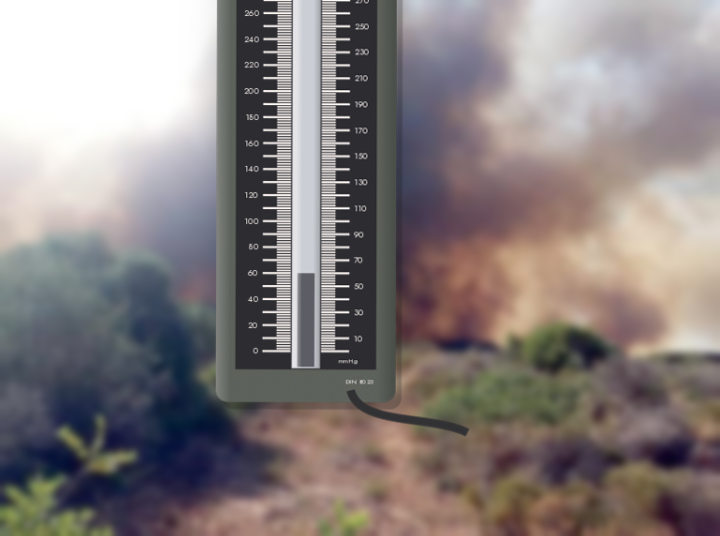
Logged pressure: value=60 unit=mmHg
